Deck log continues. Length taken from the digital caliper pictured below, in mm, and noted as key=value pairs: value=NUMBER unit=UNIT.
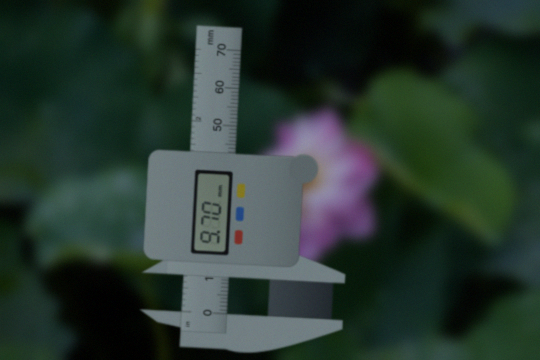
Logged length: value=9.70 unit=mm
